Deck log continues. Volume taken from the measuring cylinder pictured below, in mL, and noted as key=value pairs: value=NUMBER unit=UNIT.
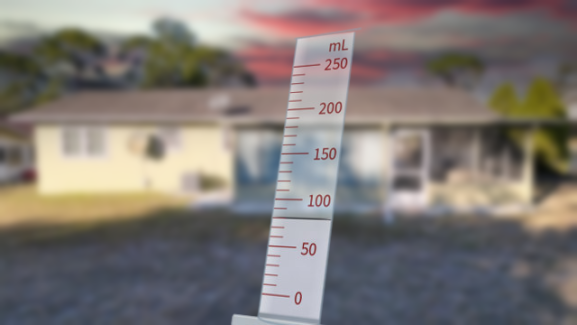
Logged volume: value=80 unit=mL
